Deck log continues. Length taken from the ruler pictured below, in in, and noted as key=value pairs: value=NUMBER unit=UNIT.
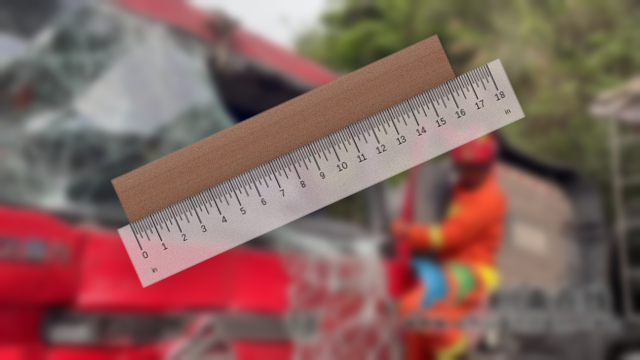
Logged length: value=16.5 unit=in
